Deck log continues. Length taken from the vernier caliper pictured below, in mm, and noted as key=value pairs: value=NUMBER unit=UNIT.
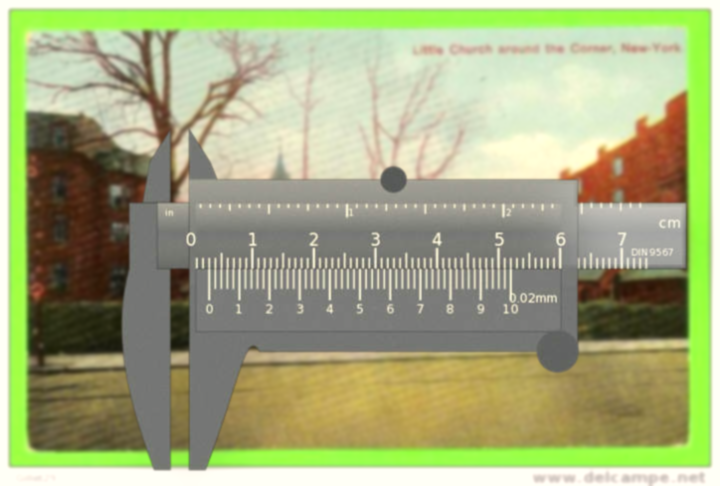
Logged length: value=3.0 unit=mm
